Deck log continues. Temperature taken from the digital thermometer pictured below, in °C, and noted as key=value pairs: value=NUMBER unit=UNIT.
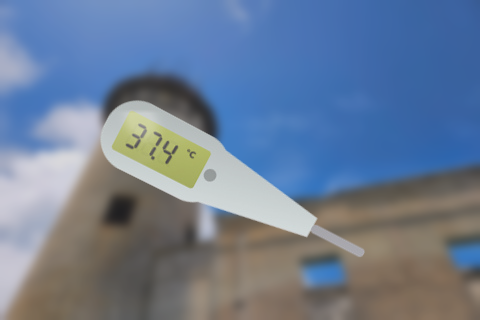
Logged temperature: value=37.4 unit=°C
